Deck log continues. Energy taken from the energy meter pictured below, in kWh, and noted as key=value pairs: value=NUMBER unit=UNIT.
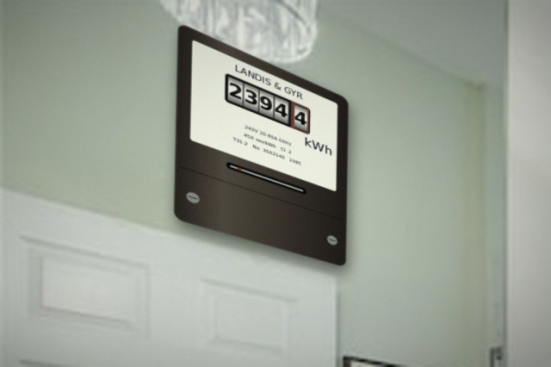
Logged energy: value=2394.4 unit=kWh
